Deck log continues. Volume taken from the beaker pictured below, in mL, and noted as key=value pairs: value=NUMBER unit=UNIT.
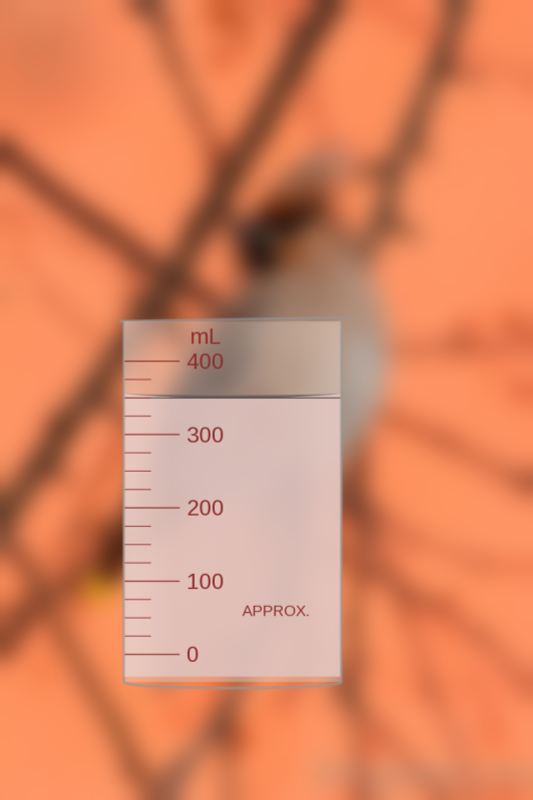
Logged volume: value=350 unit=mL
